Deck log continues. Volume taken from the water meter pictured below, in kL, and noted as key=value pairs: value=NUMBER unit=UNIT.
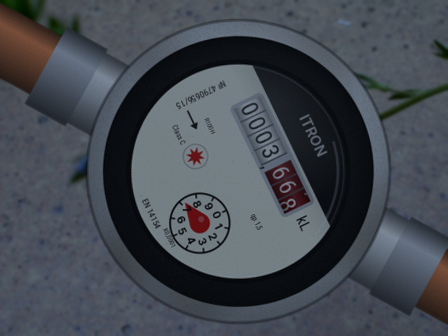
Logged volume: value=3.6677 unit=kL
